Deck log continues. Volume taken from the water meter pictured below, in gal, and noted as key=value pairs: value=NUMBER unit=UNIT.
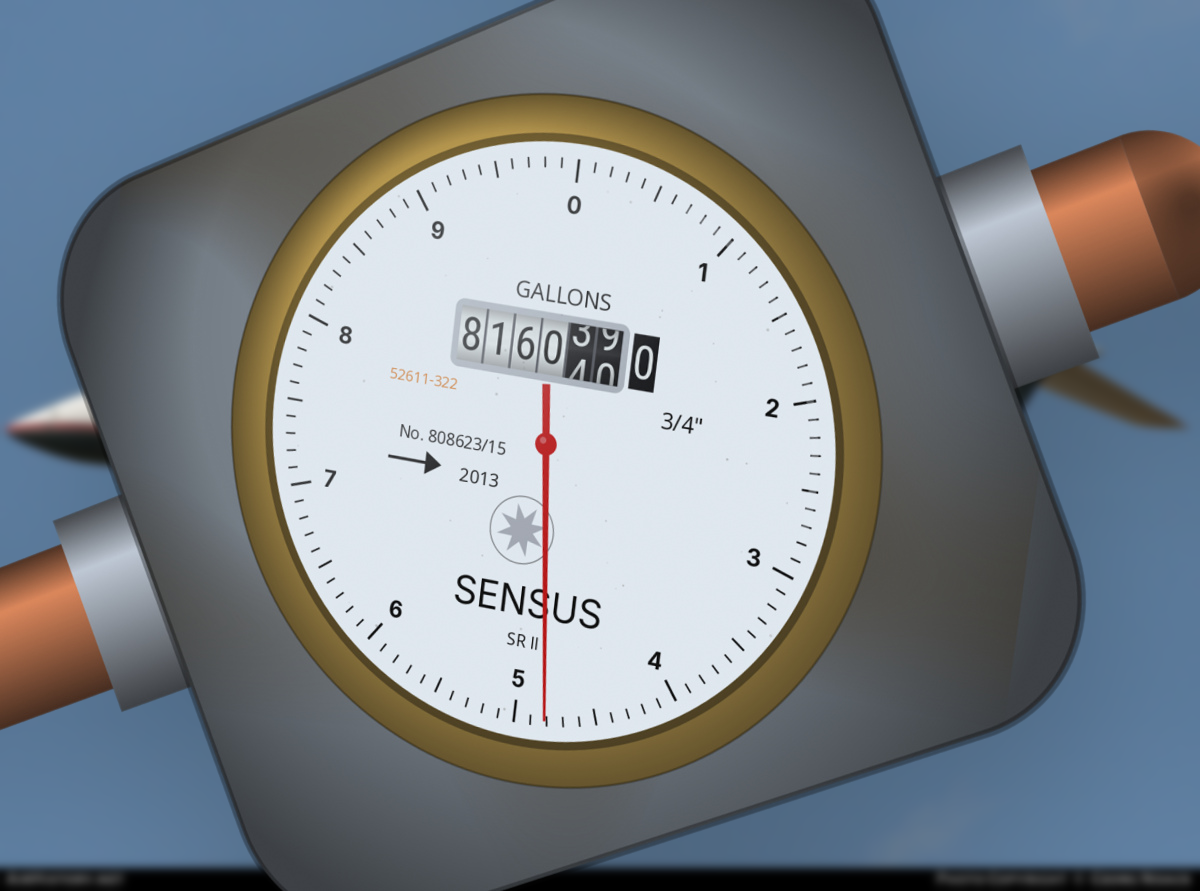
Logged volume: value=8160394.8 unit=gal
